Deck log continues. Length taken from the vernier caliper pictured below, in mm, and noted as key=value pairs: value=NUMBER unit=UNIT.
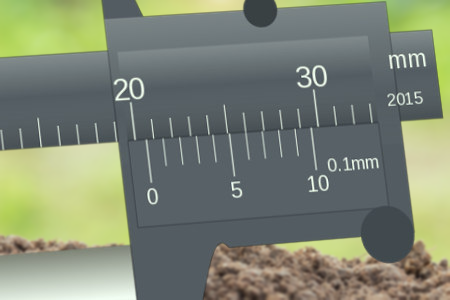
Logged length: value=20.6 unit=mm
